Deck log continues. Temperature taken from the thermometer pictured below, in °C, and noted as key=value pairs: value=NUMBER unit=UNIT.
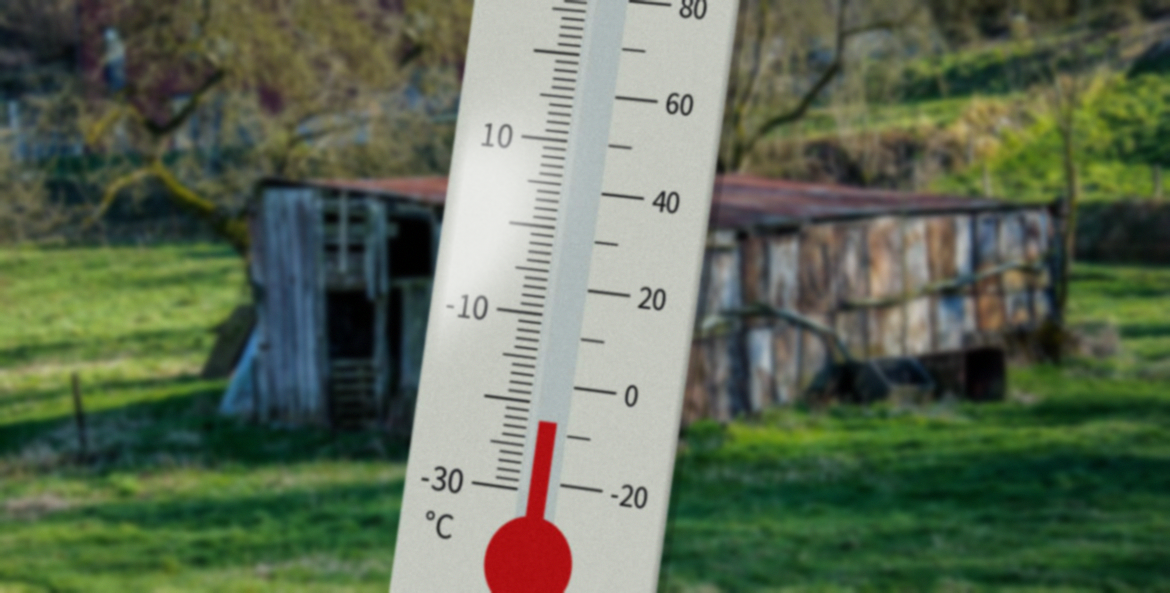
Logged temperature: value=-22 unit=°C
